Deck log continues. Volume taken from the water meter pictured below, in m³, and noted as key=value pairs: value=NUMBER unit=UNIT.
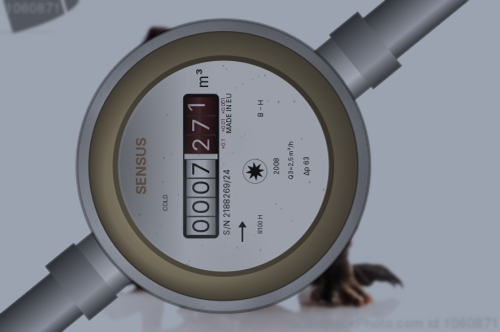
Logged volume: value=7.271 unit=m³
